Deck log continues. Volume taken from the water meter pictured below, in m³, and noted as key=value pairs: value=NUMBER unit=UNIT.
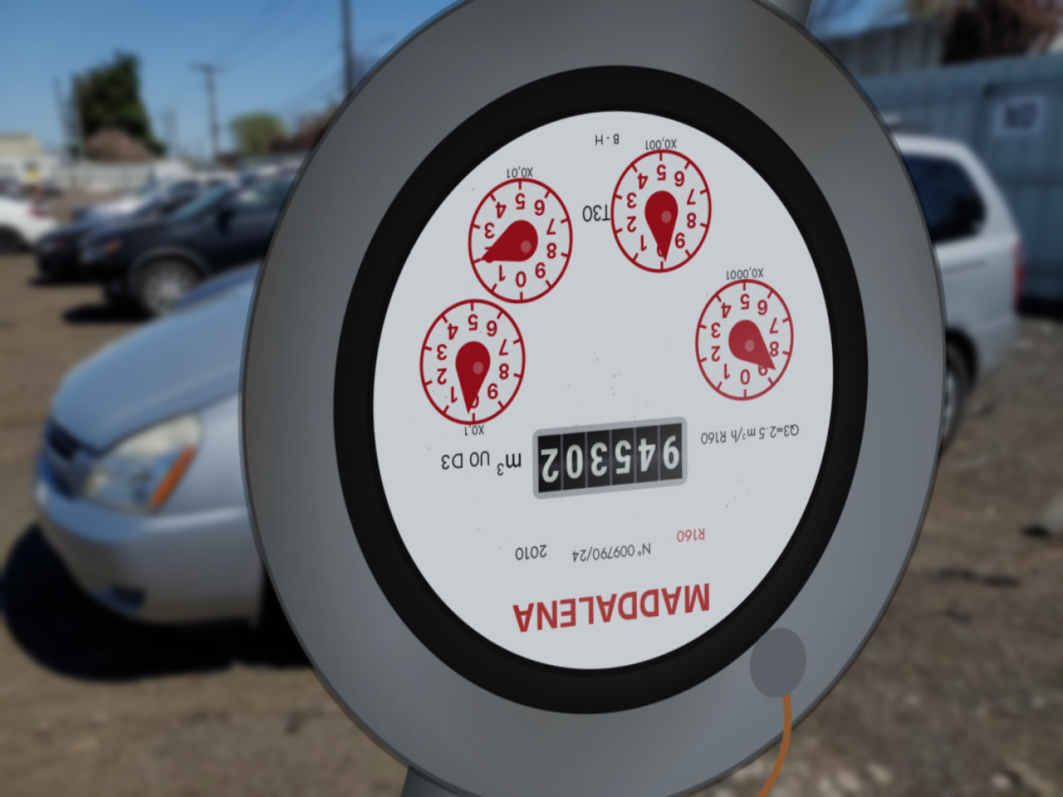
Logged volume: value=945302.0198 unit=m³
